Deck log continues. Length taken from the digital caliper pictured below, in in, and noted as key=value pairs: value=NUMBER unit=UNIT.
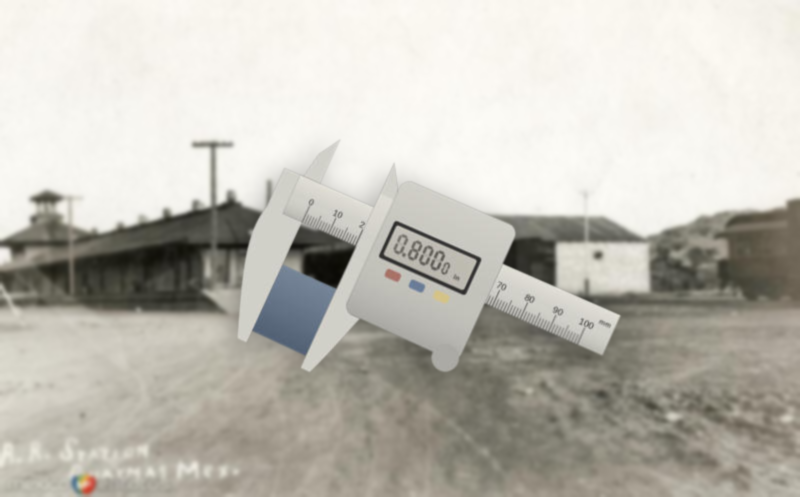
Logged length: value=0.8000 unit=in
